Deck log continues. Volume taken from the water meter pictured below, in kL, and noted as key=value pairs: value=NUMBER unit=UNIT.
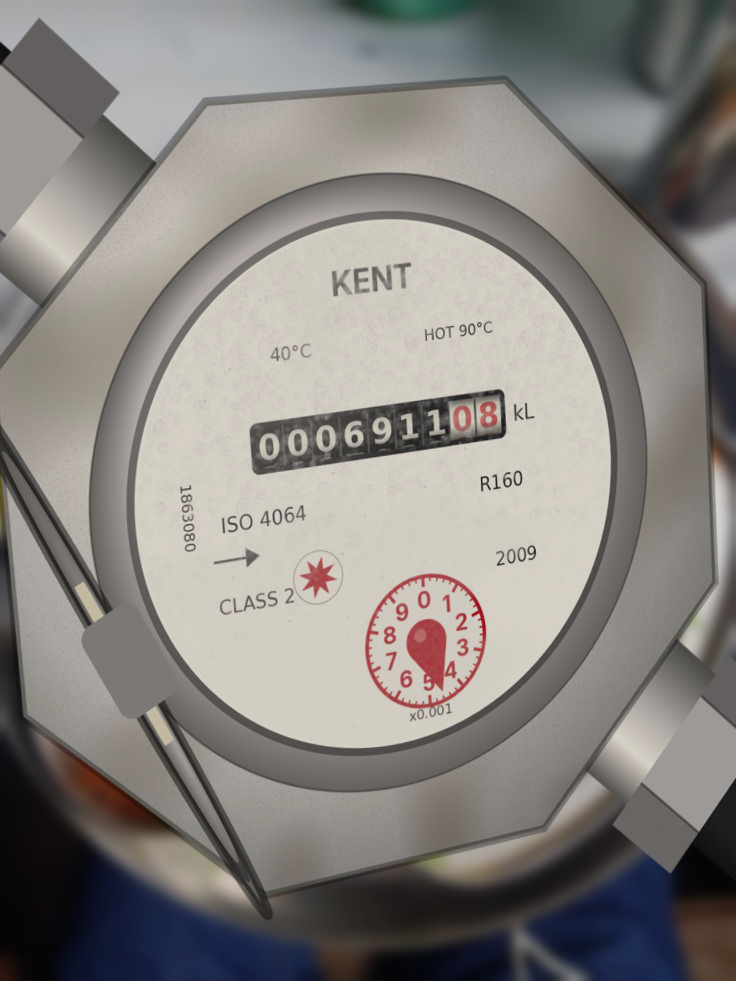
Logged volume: value=6911.084 unit=kL
